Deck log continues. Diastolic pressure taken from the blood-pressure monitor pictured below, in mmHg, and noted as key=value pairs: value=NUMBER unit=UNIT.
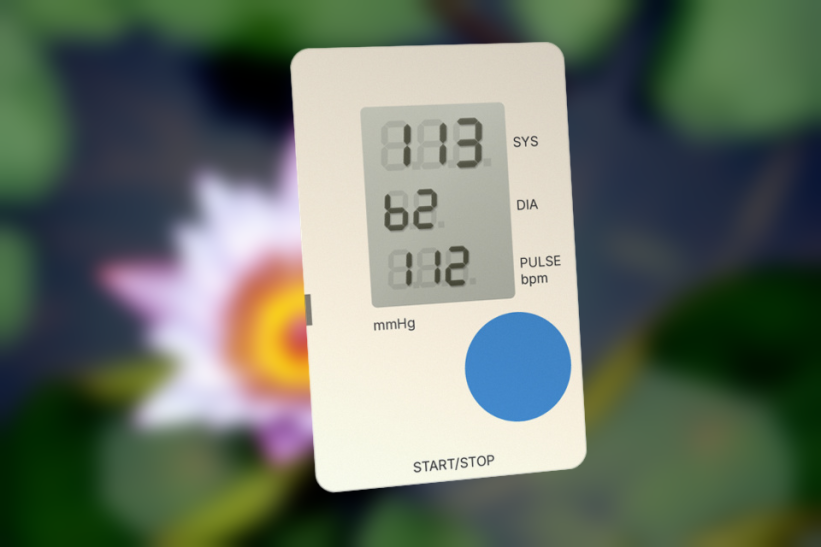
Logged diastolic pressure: value=62 unit=mmHg
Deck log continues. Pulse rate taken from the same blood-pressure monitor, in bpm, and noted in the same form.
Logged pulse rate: value=112 unit=bpm
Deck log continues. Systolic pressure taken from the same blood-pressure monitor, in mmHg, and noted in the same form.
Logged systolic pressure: value=113 unit=mmHg
